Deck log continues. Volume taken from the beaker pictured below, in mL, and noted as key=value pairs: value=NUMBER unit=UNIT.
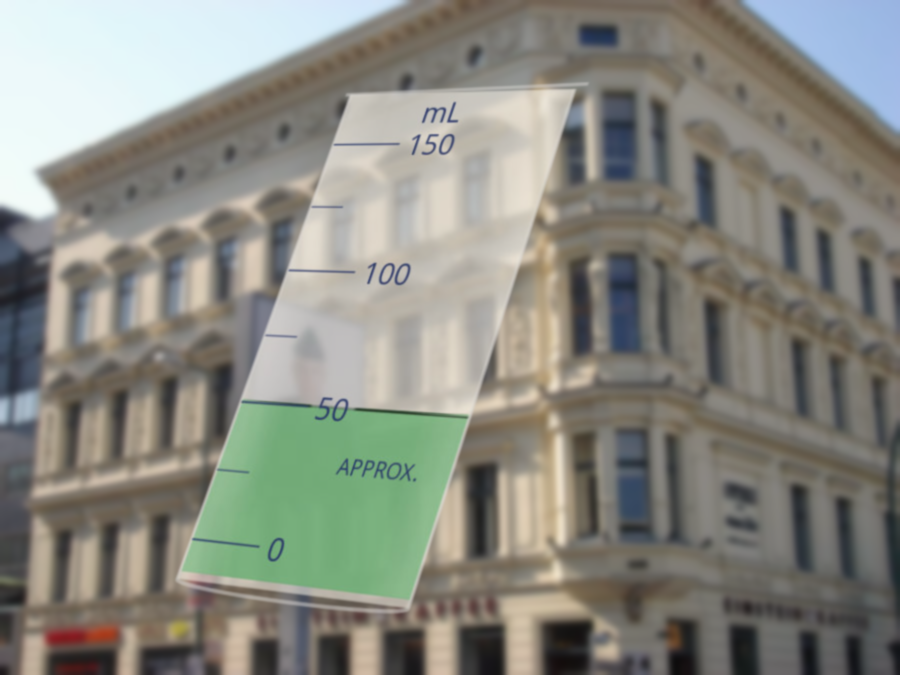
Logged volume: value=50 unit=mL
